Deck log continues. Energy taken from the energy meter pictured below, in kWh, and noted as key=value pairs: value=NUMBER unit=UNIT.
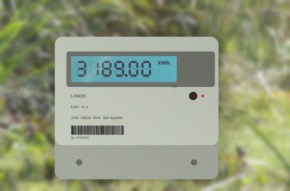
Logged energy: value=3189.00 unit=kWh
